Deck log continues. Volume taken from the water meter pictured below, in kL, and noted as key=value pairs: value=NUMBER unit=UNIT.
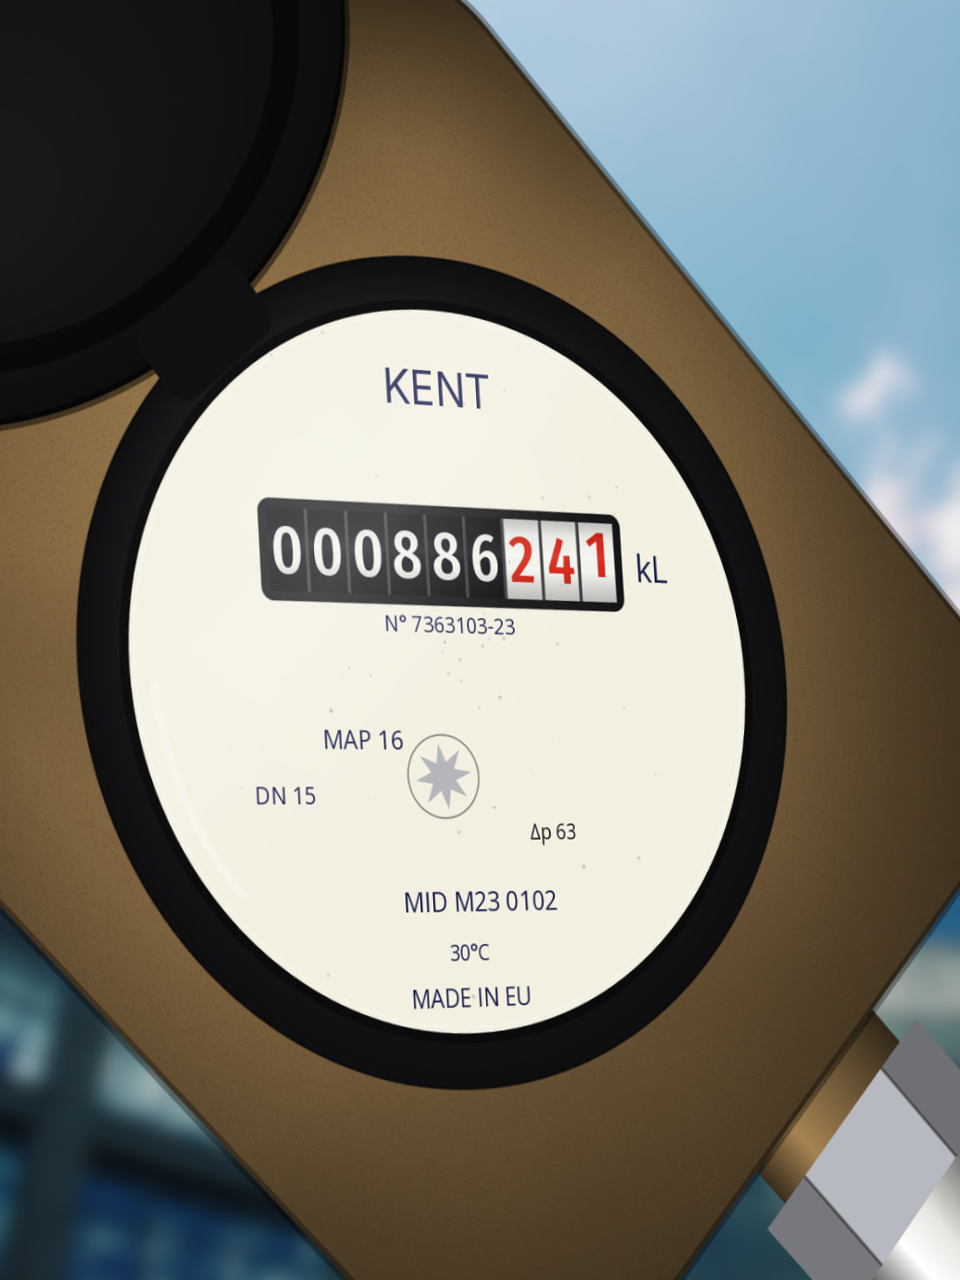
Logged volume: value=886.241 unit=kL
